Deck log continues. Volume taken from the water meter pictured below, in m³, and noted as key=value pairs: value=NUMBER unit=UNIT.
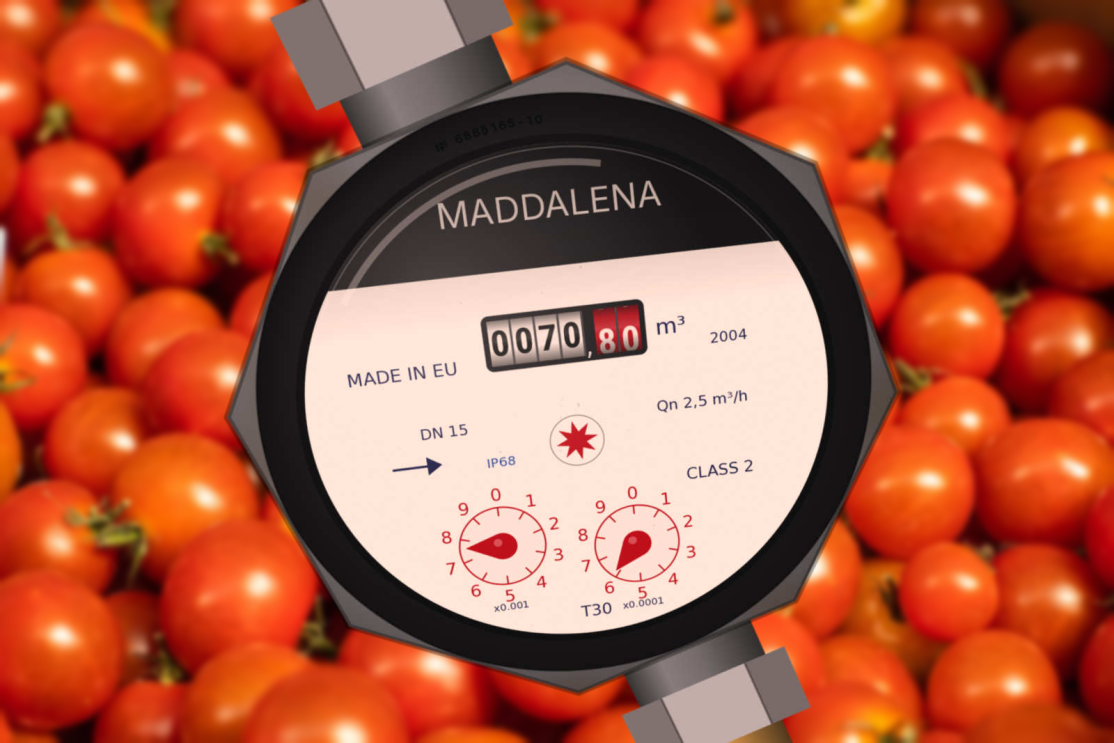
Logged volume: value=70.7976 unit=m³
